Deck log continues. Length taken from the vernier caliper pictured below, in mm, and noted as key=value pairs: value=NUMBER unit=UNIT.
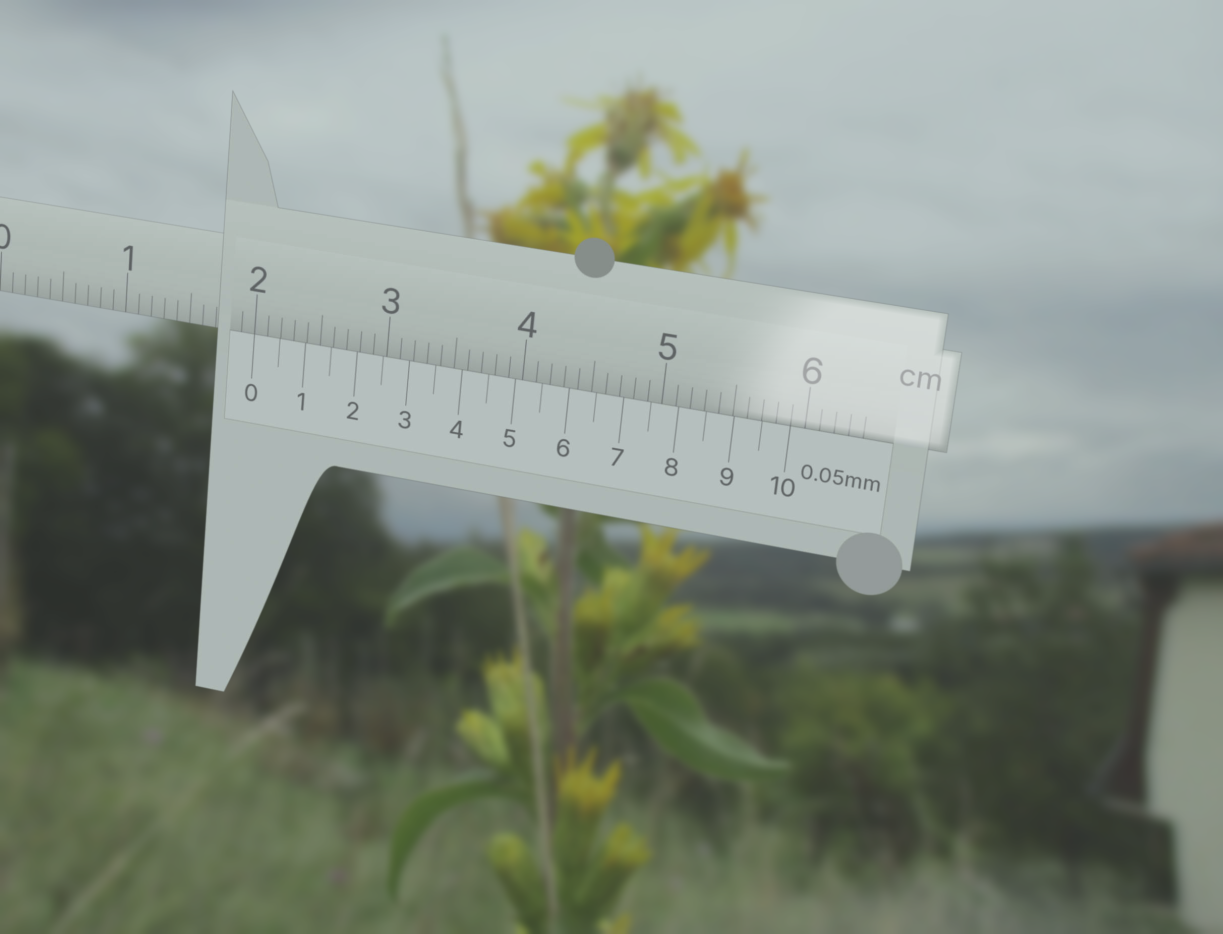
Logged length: value=20.0 unit=mm
